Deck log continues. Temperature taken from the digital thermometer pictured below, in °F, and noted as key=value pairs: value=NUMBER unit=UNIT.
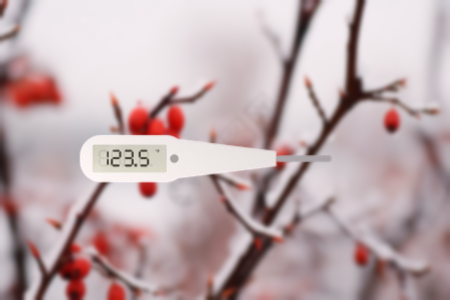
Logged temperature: value=123.5 unit=°F
